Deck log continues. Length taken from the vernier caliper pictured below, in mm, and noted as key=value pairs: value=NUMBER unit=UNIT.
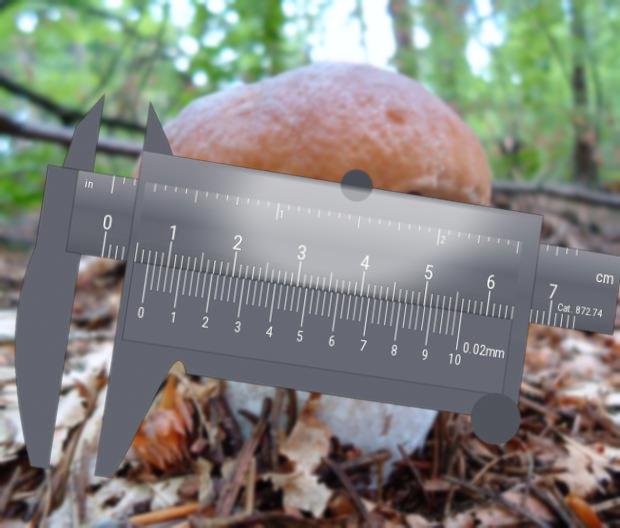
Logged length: value=7.0 unit=mm
